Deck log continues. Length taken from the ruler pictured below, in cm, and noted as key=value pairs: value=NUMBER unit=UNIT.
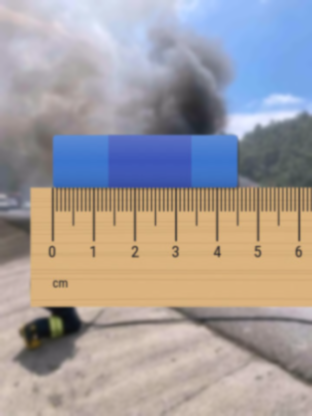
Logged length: value=4.5 unit=cm
